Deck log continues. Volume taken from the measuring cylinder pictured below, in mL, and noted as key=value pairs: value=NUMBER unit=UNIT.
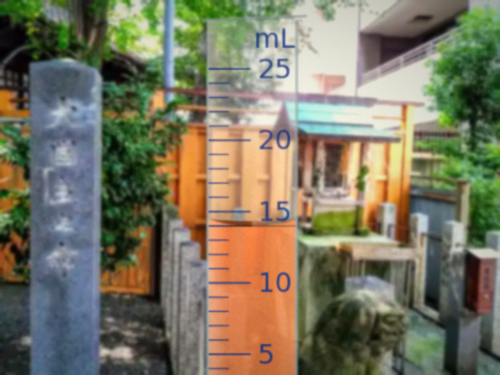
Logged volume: value=14 unit=mL
